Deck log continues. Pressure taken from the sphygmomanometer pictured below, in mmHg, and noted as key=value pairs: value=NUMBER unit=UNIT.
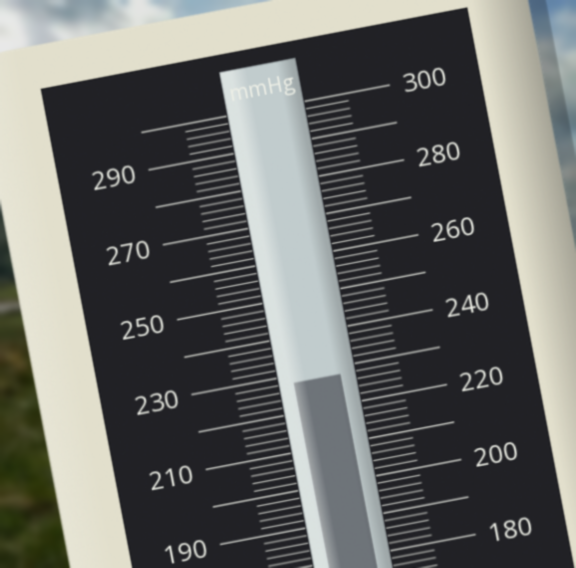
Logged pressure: value=228 unit=mmHg
